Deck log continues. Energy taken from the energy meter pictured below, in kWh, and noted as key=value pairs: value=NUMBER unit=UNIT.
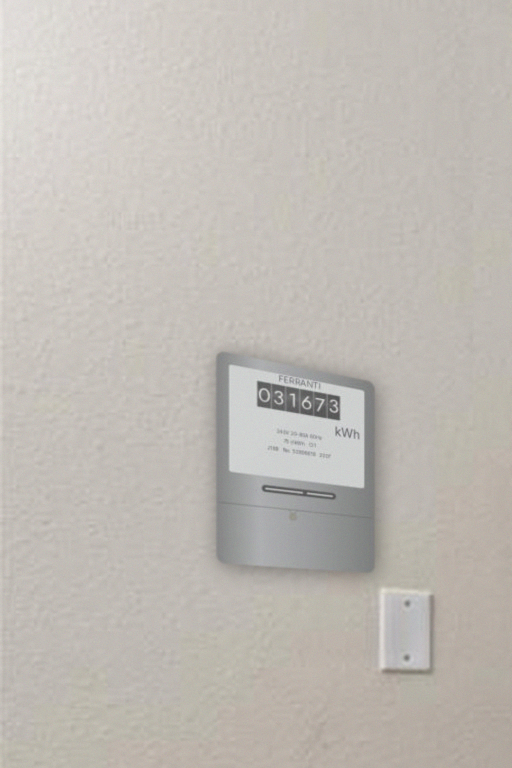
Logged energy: value=31673 unit=kWh
